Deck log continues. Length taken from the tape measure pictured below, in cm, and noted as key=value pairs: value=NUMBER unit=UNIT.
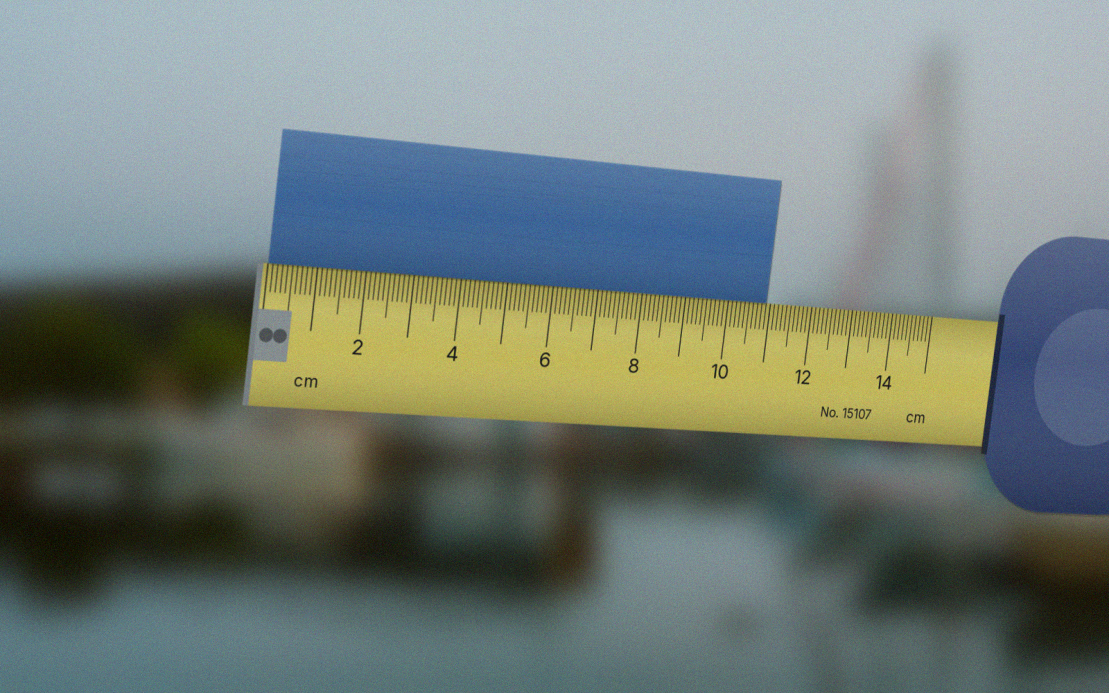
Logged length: value=10.9 unit=cm
